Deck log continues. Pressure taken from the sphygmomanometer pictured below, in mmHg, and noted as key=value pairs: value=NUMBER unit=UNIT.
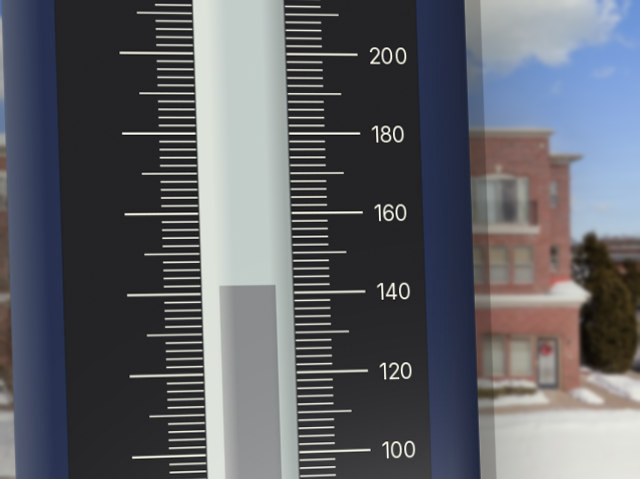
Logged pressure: value=142 unit=mmHg
